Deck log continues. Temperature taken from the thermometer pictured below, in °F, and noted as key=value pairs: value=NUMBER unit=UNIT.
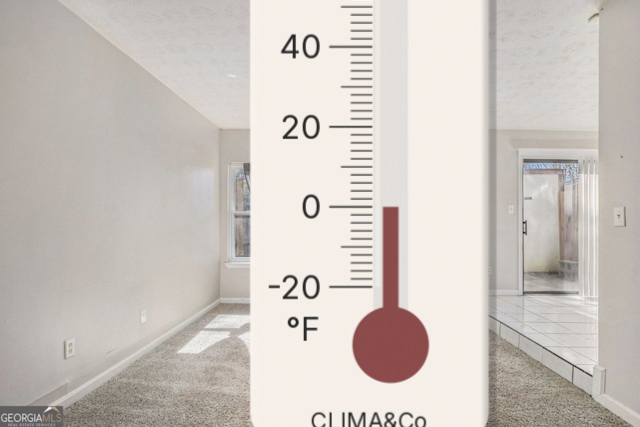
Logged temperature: value=0 unit=°F
